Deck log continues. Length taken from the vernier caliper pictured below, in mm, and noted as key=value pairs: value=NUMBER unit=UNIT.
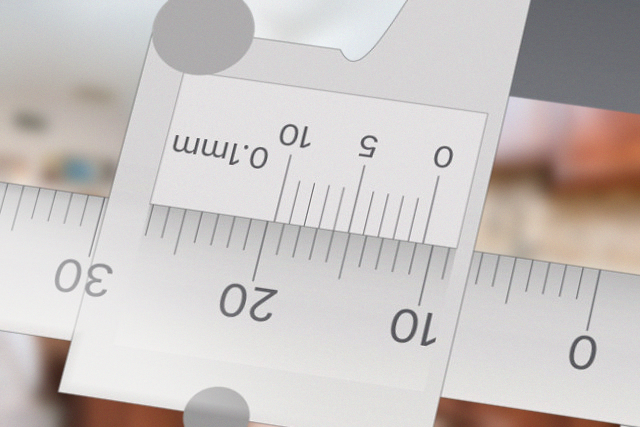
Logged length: value=10.6 unit=mm
